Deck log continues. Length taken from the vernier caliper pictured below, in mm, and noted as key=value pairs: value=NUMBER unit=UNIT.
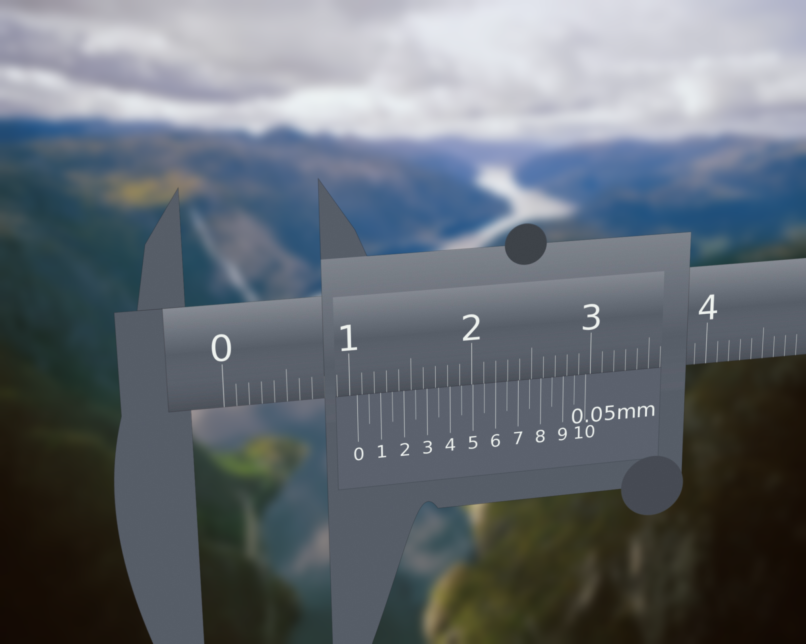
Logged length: value=10.6 unit=mm
